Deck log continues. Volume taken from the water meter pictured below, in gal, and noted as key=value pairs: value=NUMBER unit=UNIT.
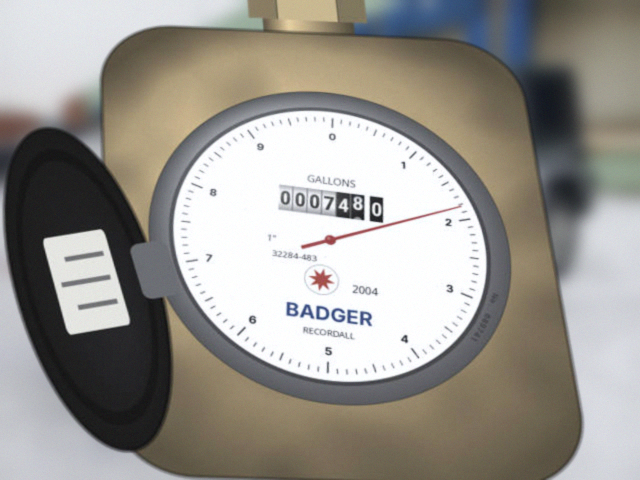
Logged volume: value=7481.8 unit=gal
